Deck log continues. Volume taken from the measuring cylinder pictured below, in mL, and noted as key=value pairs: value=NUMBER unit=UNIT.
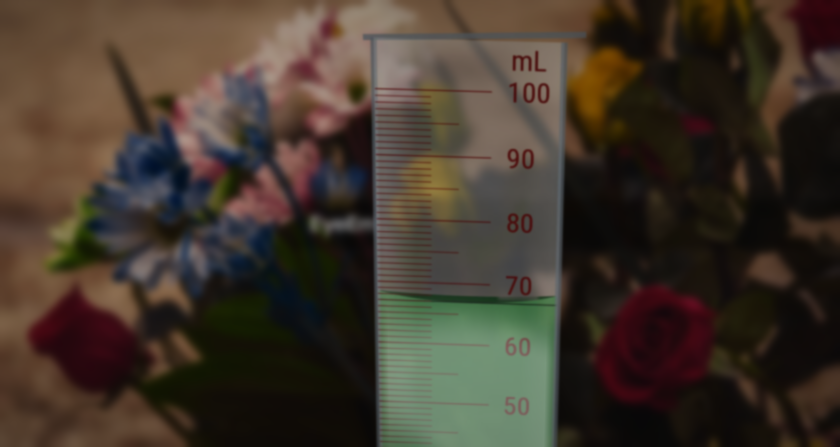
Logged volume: value=67 unit=mL
